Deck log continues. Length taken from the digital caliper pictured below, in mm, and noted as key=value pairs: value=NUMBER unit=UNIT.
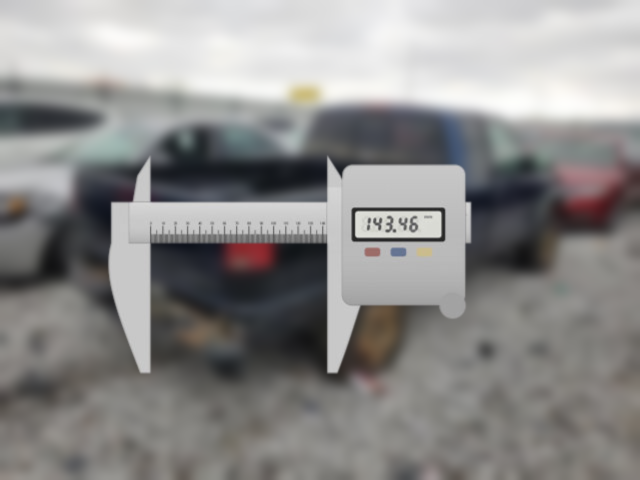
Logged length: value=143.46 unit=mm
